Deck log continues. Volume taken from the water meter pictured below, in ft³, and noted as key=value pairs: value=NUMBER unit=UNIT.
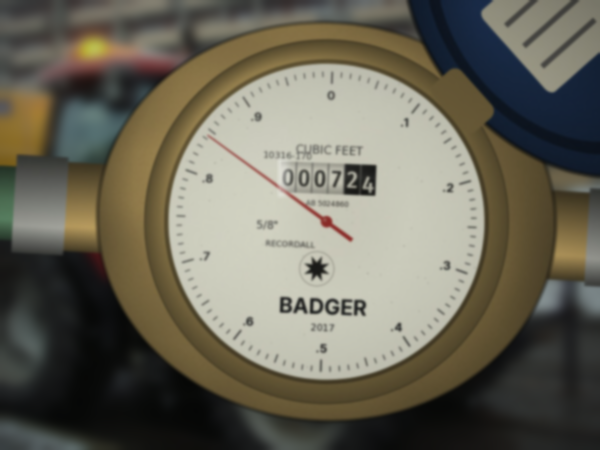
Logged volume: value=723.84 unit=ft³
